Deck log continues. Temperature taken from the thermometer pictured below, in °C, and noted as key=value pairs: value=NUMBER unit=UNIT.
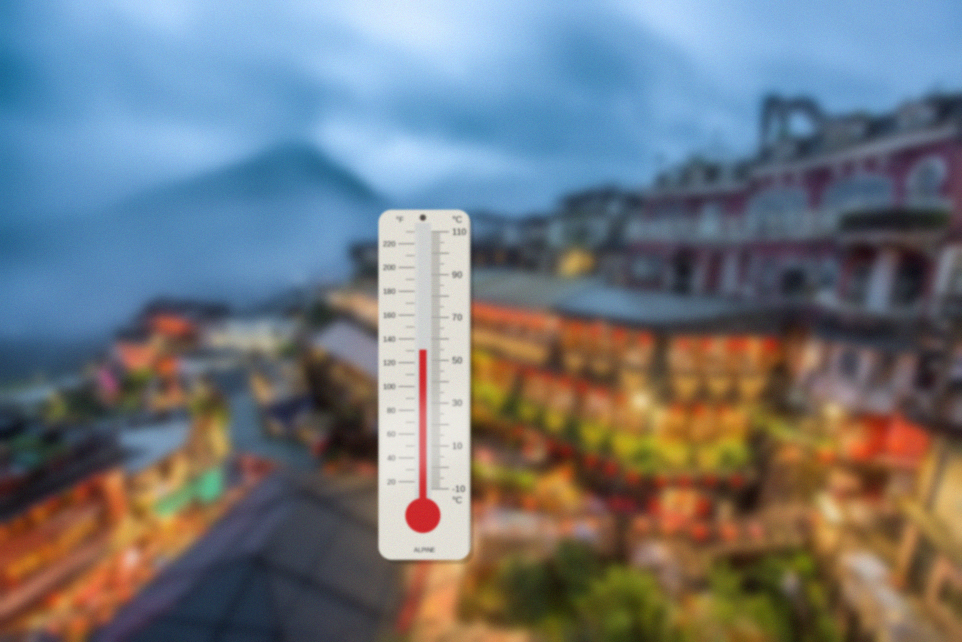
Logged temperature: value=55 unit=°C
